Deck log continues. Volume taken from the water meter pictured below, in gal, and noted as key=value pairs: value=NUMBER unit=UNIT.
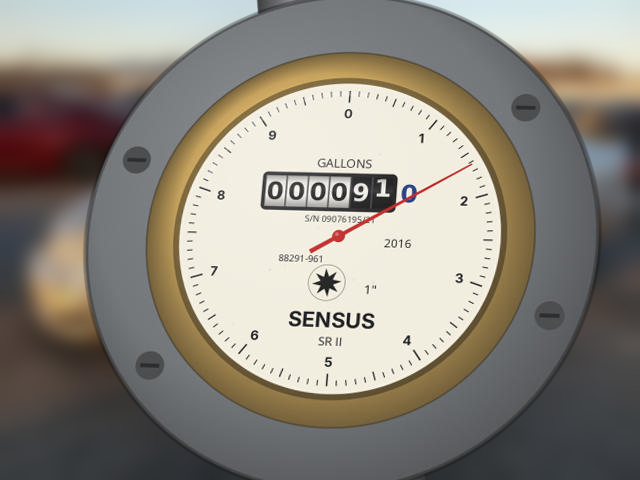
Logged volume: value=911.6 unit=gal
